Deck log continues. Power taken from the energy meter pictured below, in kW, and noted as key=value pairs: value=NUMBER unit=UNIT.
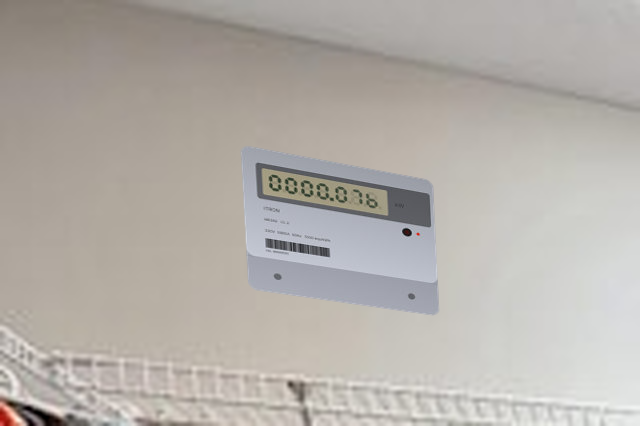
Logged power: value=0.076 unit=kW
